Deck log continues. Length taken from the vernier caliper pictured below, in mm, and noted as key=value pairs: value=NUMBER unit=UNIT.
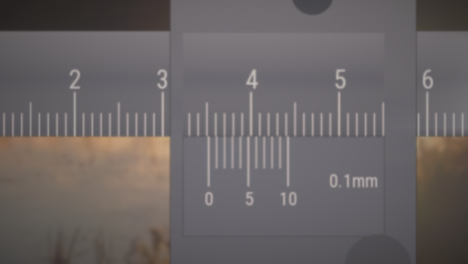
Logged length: value=35.2 unit=mm
